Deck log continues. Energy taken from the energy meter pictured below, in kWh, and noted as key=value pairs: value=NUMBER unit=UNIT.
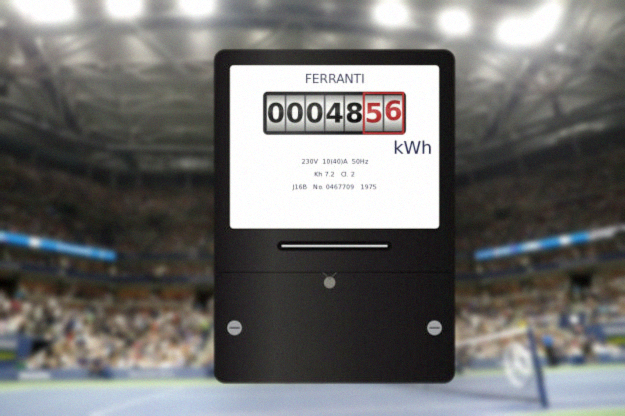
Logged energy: value=48.56 unit=kWh
